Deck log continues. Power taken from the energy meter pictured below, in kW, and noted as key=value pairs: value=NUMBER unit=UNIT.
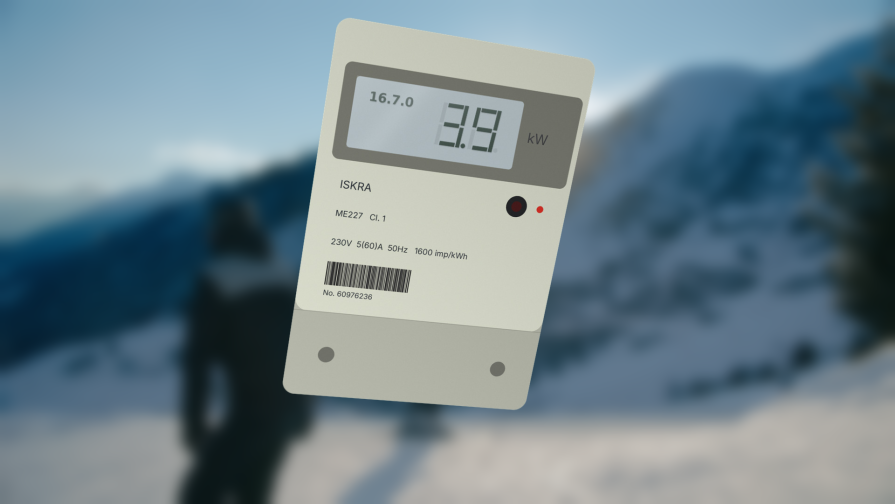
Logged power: value=3.9 unit=kW
